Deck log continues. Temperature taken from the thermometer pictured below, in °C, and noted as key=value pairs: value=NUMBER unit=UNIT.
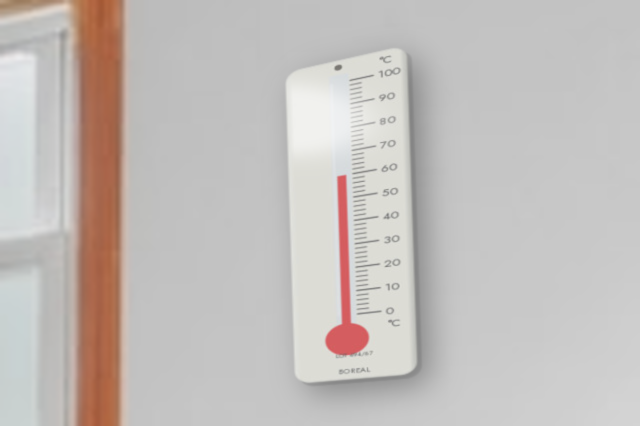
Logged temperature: value=60 unit=°C
